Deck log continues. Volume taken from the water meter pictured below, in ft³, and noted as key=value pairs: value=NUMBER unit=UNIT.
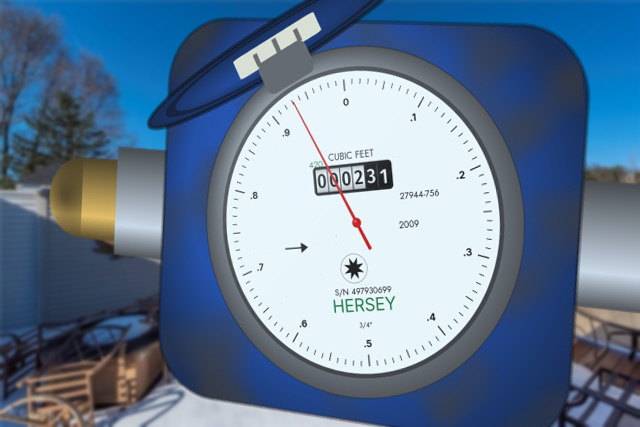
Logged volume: value=230.93 unit=ft³
